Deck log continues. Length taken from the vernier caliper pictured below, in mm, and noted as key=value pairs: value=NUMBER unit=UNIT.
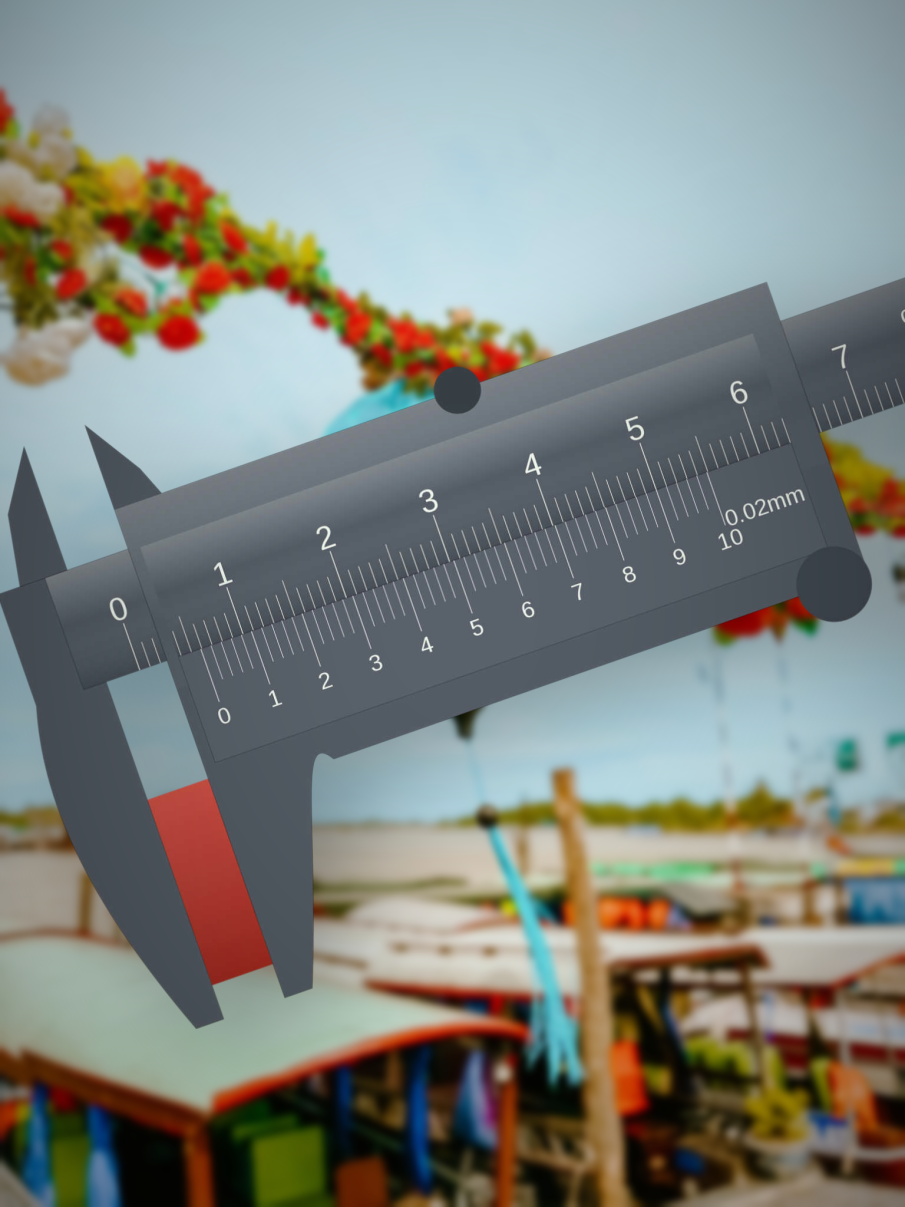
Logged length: value=5.9 unit=mm
